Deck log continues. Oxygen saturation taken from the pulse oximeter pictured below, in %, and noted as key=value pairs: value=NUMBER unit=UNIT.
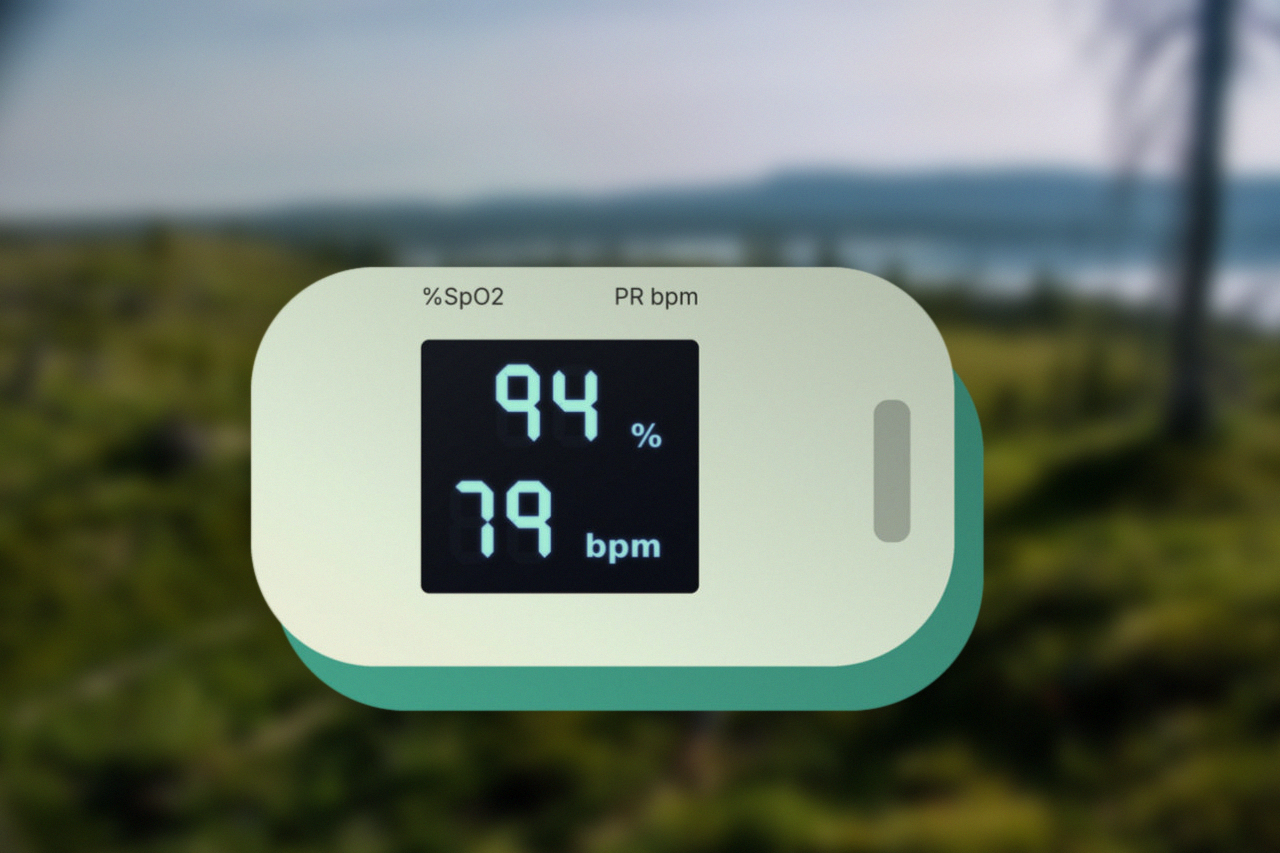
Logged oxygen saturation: value=94 unit=%
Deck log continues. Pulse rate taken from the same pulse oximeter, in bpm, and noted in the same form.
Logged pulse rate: value=79 unit=bpm
